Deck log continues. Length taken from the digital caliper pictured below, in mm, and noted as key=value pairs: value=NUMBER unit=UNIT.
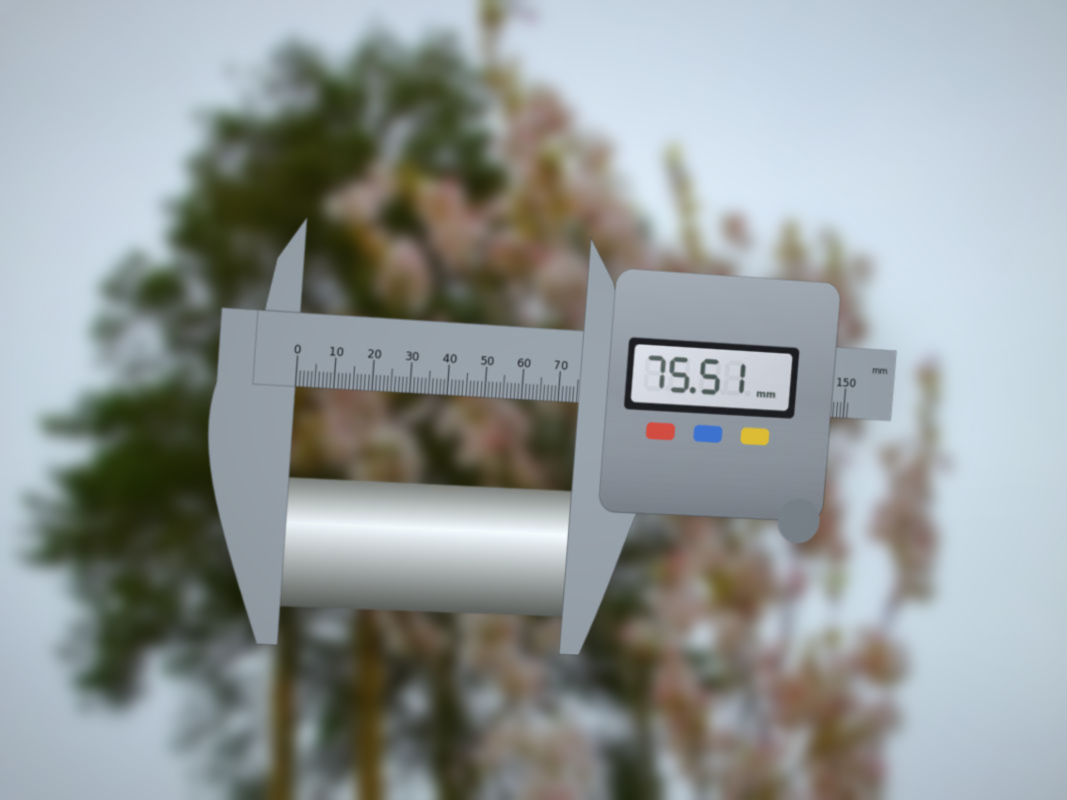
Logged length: value=75.51 unit=mm
